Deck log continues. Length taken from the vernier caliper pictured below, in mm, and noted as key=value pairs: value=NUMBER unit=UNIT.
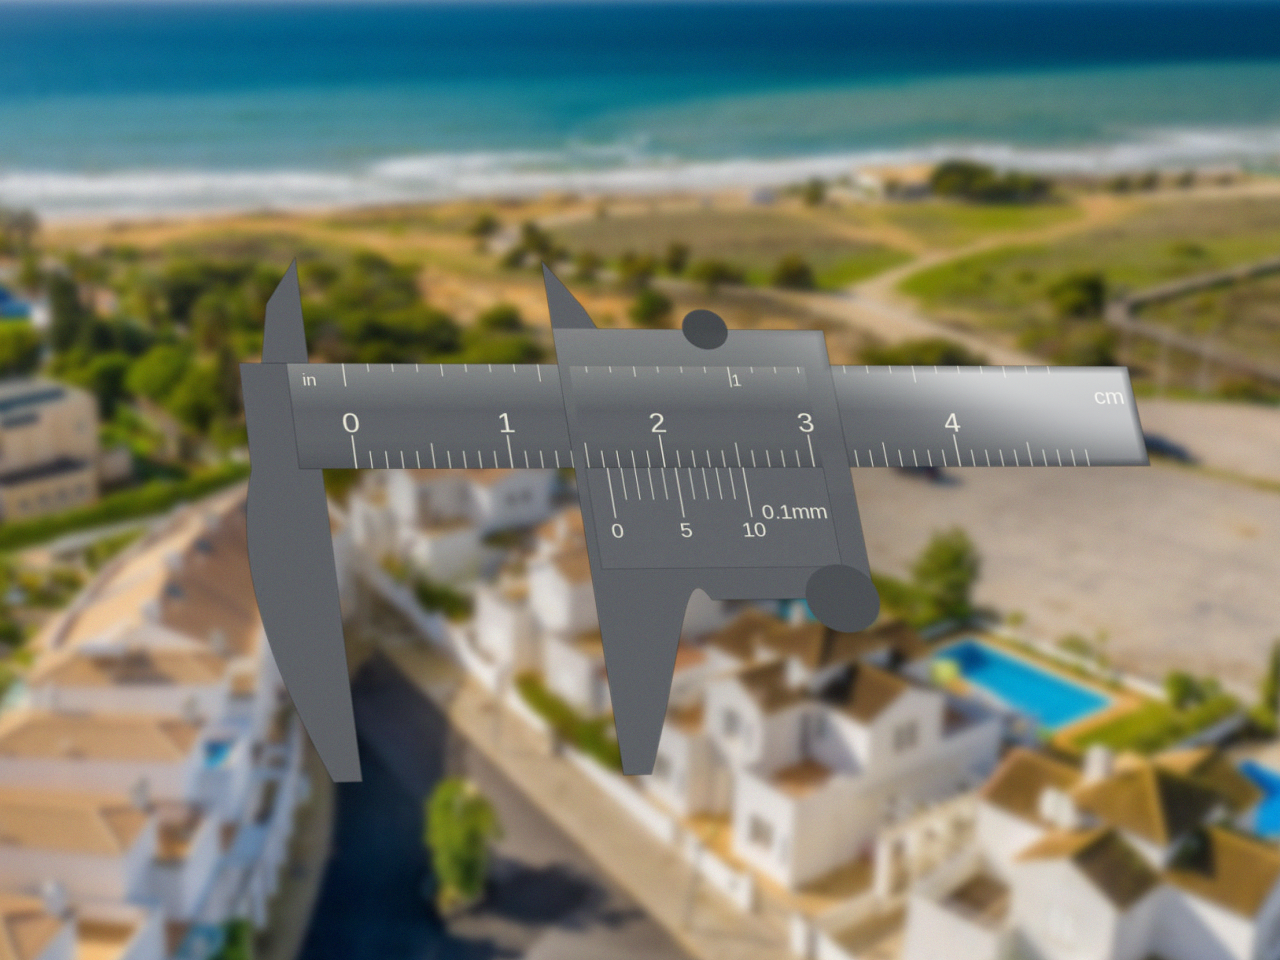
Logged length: value=16.2 unit=mm
